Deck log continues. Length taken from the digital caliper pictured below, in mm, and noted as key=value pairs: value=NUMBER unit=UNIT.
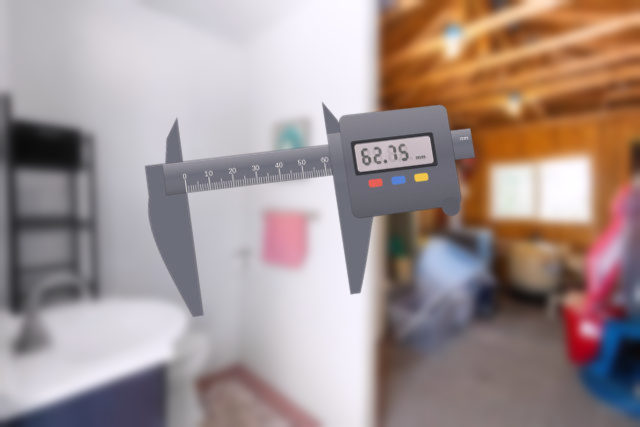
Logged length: value=62.75 unit=mm
